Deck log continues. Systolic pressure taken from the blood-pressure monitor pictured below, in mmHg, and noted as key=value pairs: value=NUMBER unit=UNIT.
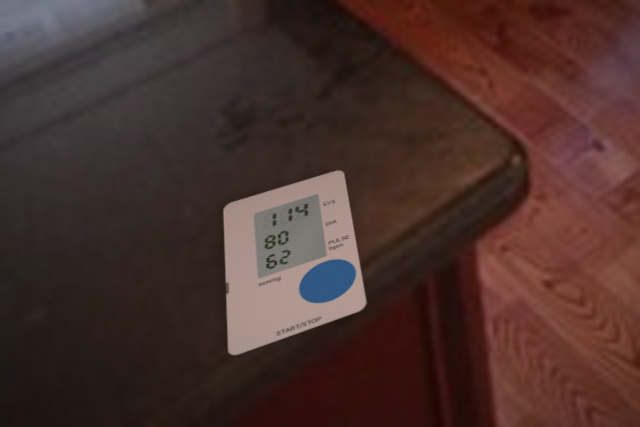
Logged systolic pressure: value=114 unit=mmHg
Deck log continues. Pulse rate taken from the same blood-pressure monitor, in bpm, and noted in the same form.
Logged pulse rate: value=62 unit=bpm
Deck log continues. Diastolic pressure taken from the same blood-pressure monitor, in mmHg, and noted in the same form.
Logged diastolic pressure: value=80 unit=mmHg
